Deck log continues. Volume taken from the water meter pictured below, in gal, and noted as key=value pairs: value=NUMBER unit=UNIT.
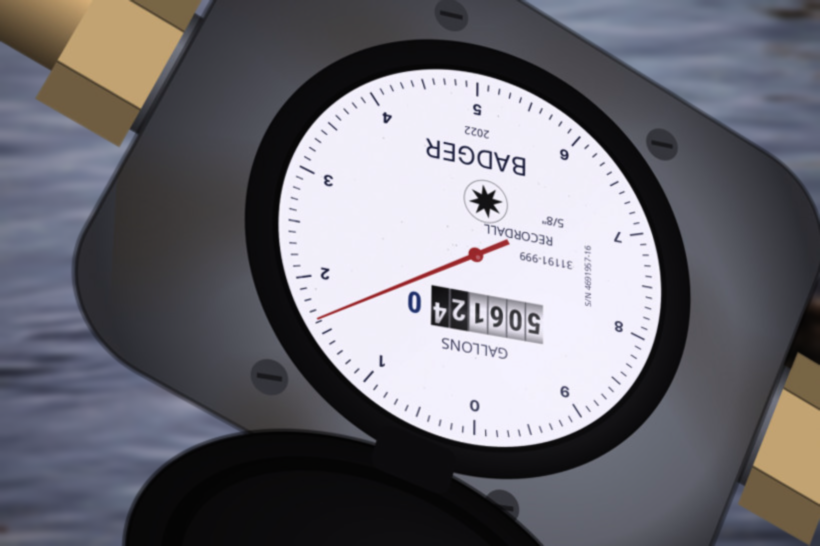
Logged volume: value=5061241.6 unit=gal
